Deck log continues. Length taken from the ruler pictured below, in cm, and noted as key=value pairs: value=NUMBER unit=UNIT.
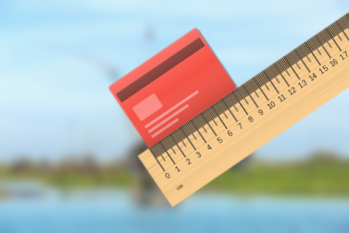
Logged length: value=8.5 unit=cm
